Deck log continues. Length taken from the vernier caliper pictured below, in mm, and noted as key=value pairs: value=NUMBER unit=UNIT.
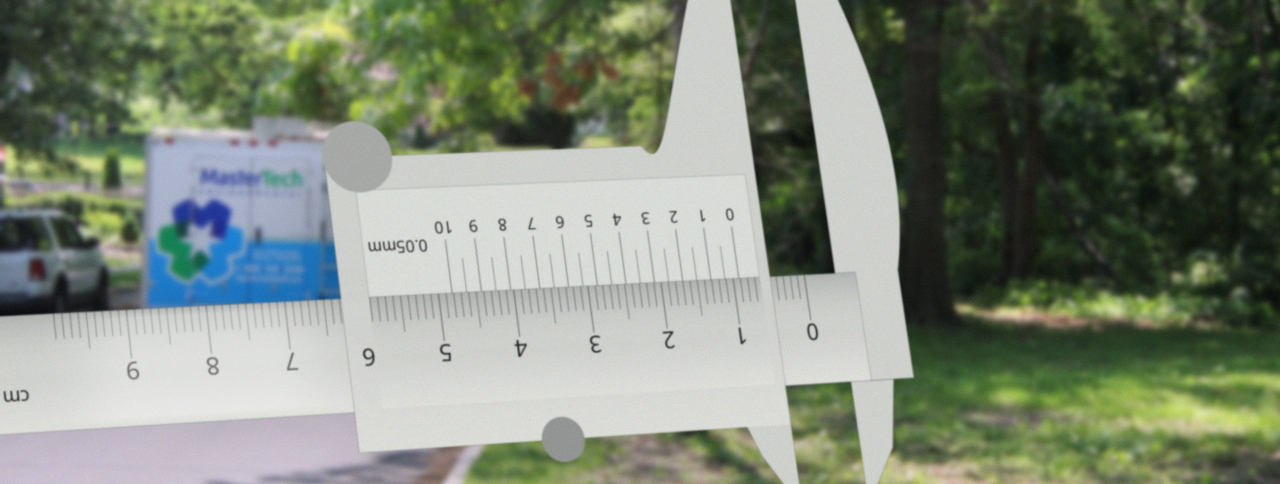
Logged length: value=9.2 unit=mm
